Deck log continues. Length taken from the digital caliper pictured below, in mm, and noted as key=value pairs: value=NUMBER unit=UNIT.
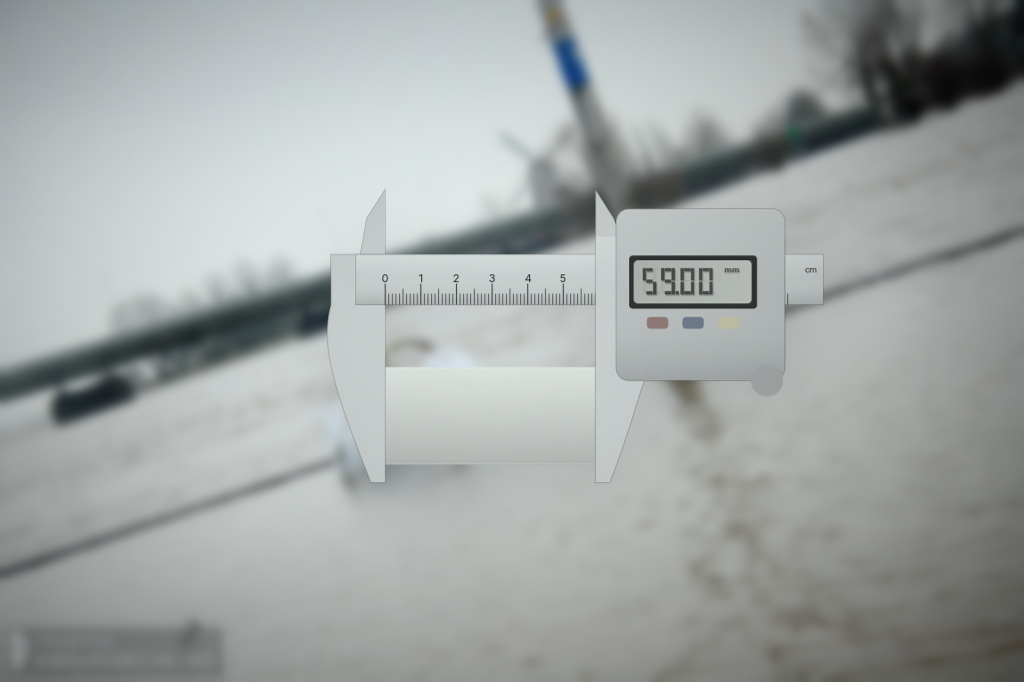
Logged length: value=59.00 unit=mm
